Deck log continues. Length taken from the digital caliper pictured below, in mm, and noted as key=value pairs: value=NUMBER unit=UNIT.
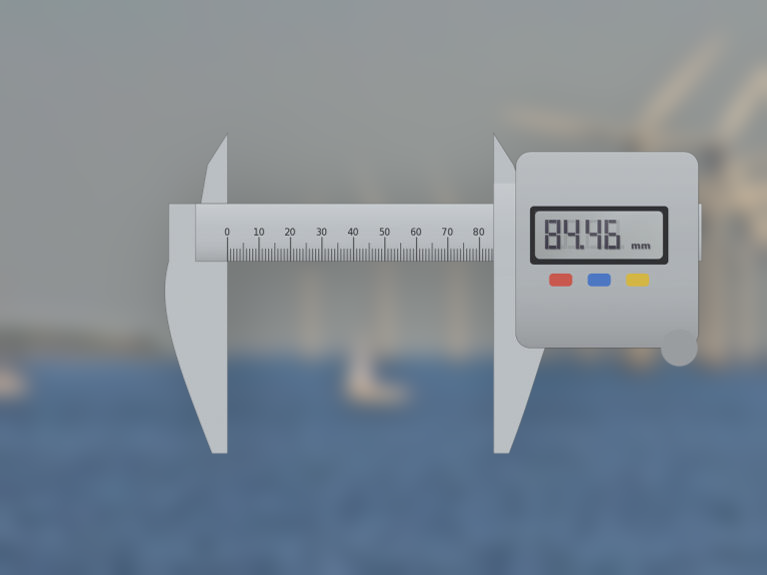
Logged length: value=84.46 unit=mm
